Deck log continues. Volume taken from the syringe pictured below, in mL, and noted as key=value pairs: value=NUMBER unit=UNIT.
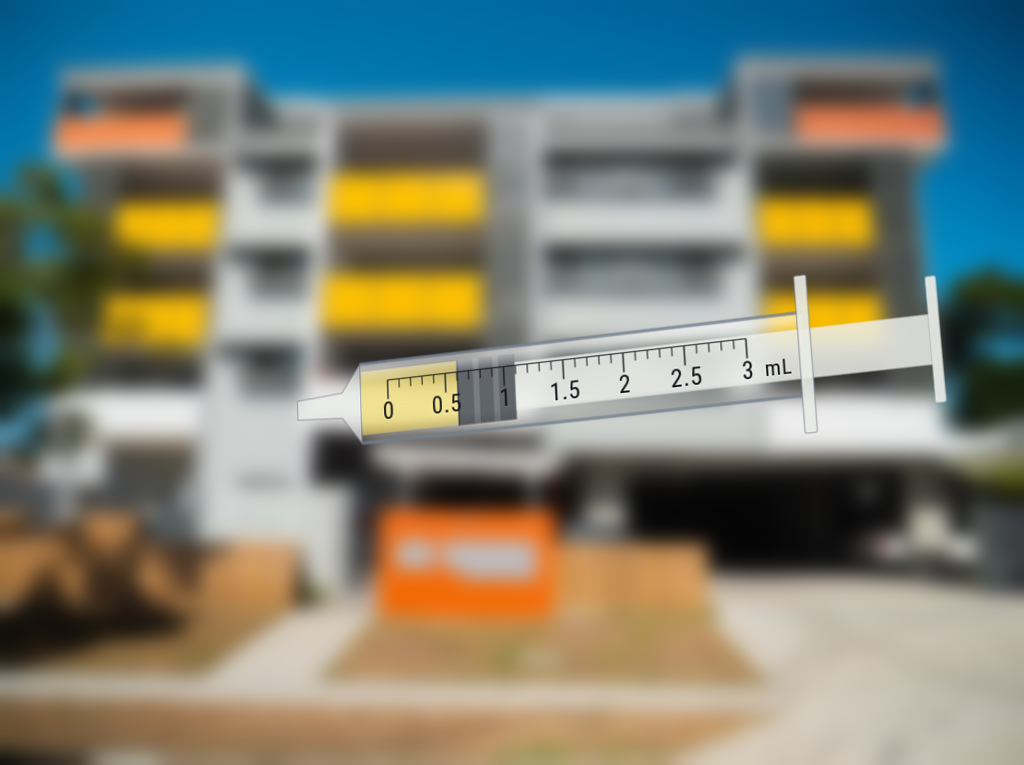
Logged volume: value=0.6 unit=mL
